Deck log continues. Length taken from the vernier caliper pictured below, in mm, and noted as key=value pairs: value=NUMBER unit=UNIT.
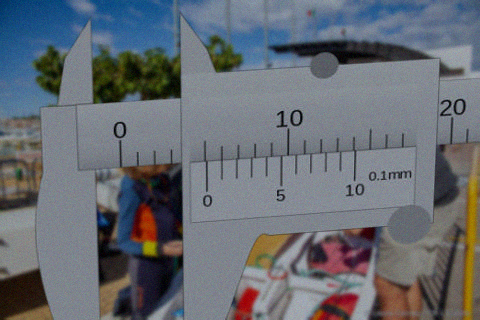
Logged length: value=5.1 unit=mm
